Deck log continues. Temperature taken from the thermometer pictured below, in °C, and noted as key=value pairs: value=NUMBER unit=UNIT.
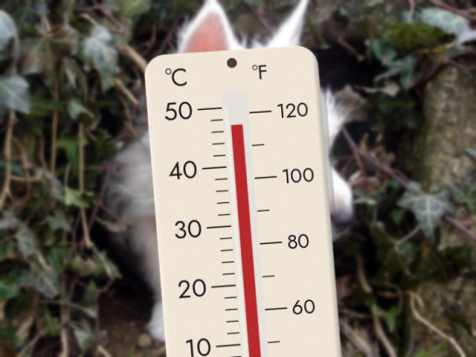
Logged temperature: value=47 unit=°C
